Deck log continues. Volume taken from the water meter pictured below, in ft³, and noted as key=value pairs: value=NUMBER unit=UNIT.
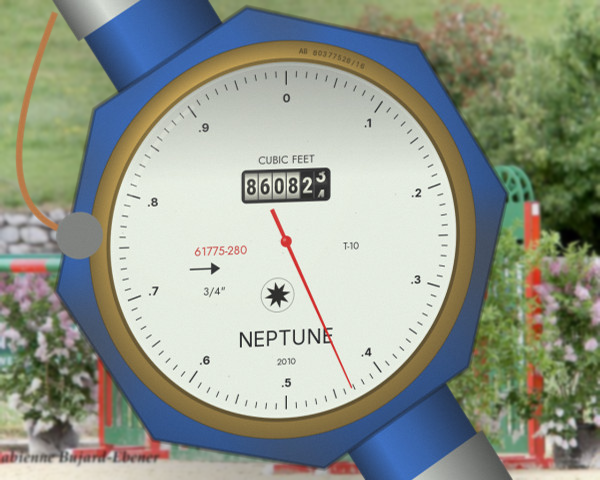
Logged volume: value=860823.43 unit=ft³
